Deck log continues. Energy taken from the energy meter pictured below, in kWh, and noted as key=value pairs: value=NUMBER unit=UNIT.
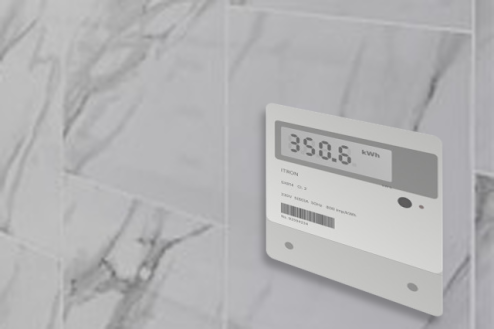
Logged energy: value=350.6 unit=kWh
